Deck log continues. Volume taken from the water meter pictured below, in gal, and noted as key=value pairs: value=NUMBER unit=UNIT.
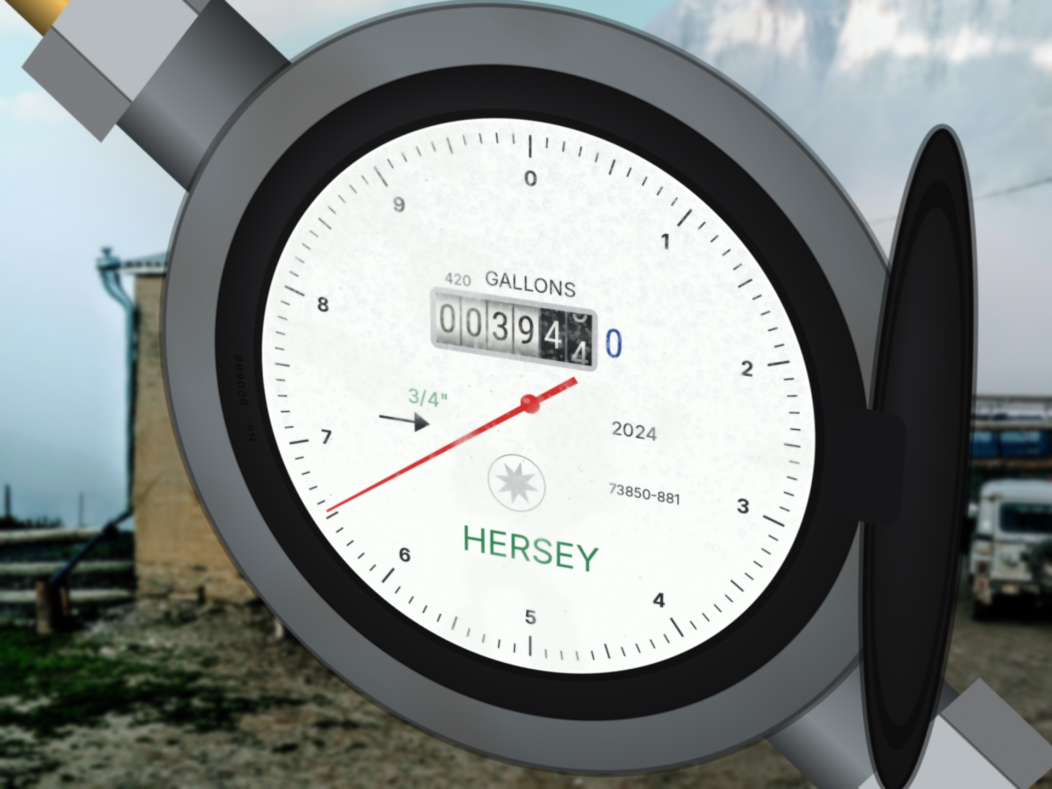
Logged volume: value=39436.5 unit=gal
